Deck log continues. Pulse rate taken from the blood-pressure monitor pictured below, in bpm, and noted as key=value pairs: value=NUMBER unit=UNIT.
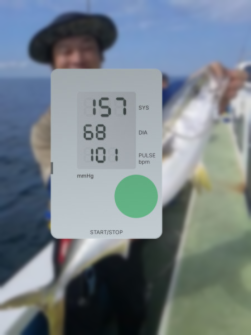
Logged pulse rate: value=101 unit=bpm
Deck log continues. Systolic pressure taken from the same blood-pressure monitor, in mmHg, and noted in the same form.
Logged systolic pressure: value=157 unit=mmHg
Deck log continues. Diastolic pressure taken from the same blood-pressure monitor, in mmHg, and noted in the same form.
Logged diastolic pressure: value=68 unit=mmHg
